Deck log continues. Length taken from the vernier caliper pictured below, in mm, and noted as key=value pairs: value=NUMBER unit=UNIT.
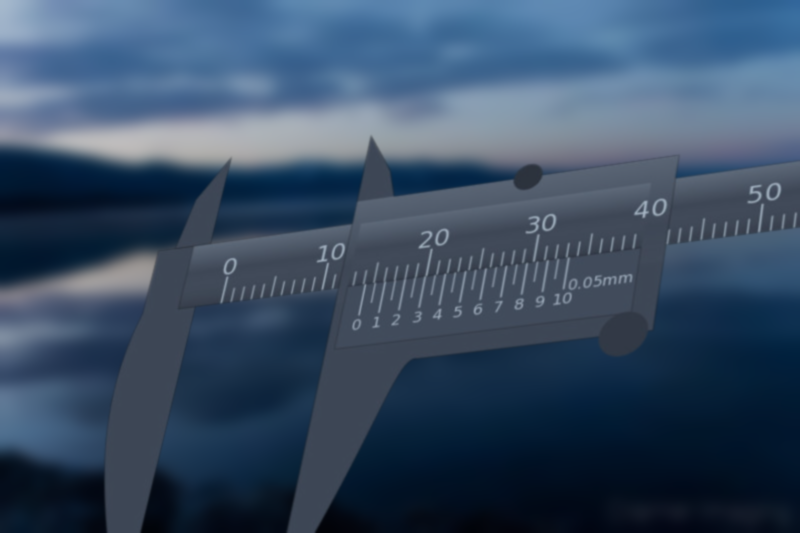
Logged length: value=14.2 unit=mm
